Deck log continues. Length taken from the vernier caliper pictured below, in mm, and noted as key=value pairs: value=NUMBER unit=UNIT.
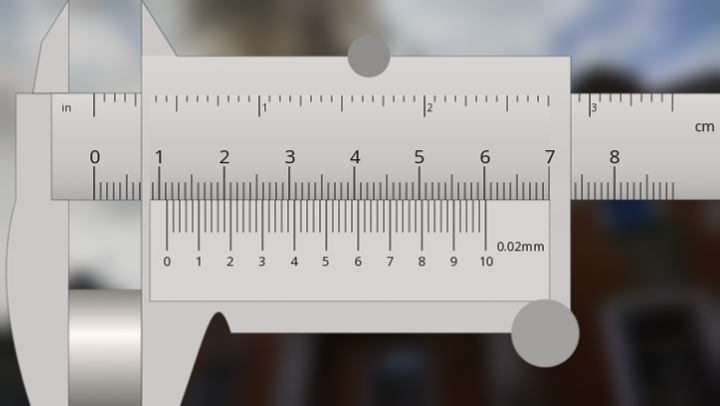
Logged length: value=11.2 unit=mm
